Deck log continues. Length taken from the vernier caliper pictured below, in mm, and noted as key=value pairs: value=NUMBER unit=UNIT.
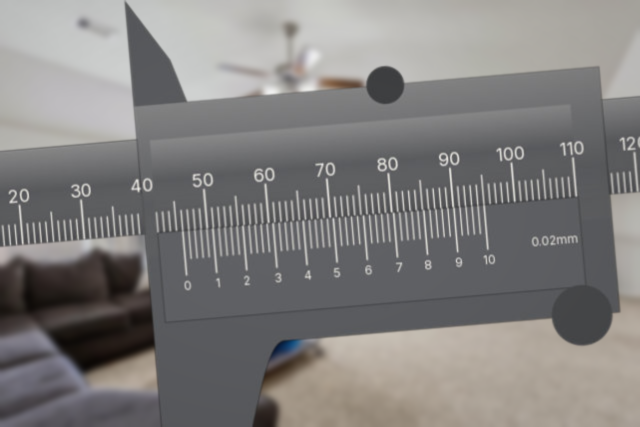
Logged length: value=46.0 unit=mm
